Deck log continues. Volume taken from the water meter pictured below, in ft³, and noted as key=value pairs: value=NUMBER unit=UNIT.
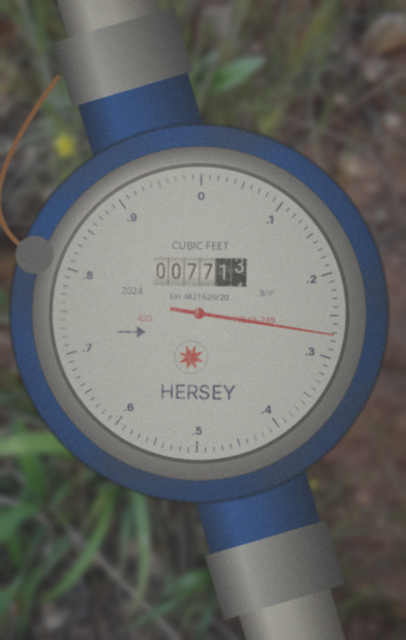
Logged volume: value=7713.27 unit=ft³
